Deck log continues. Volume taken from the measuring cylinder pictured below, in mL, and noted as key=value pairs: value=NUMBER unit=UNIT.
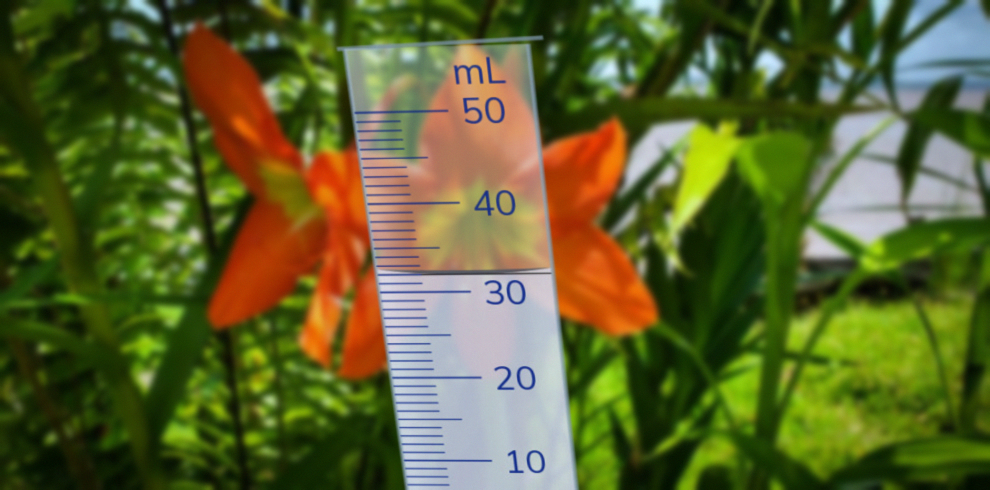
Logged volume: value=32 unit=mL
